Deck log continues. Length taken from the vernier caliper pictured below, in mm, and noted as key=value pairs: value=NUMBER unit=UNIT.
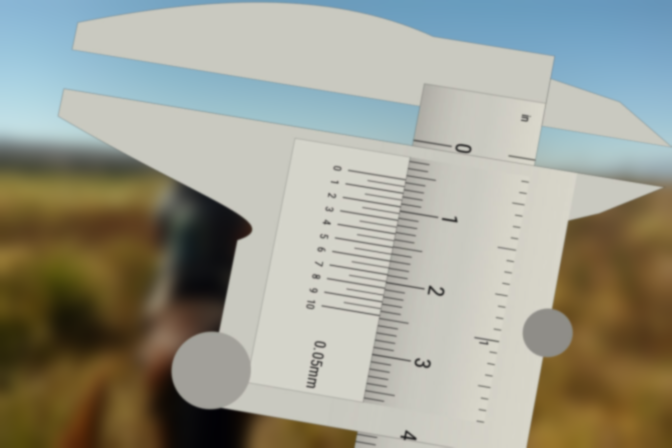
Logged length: value=5.6 unit=mm
